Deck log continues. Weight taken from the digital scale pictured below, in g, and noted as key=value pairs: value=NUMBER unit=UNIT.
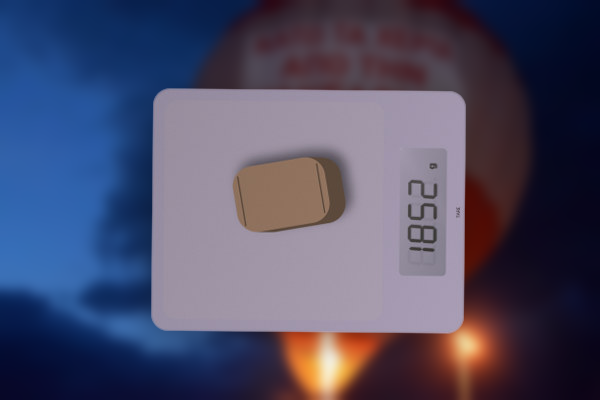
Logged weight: value=1852 unit=g
